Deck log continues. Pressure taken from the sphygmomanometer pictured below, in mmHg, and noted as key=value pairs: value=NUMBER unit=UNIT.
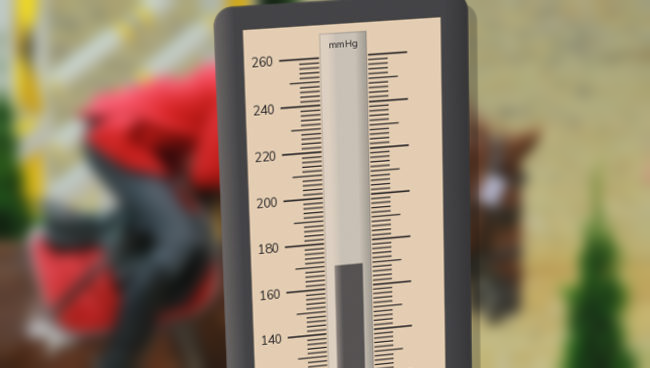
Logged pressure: value=170 unit=mmHg
